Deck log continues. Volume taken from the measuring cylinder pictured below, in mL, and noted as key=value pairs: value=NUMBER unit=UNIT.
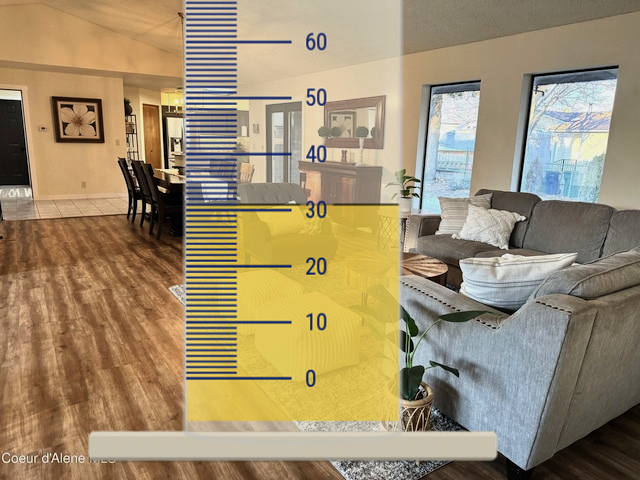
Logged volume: value=31 unit=mL
